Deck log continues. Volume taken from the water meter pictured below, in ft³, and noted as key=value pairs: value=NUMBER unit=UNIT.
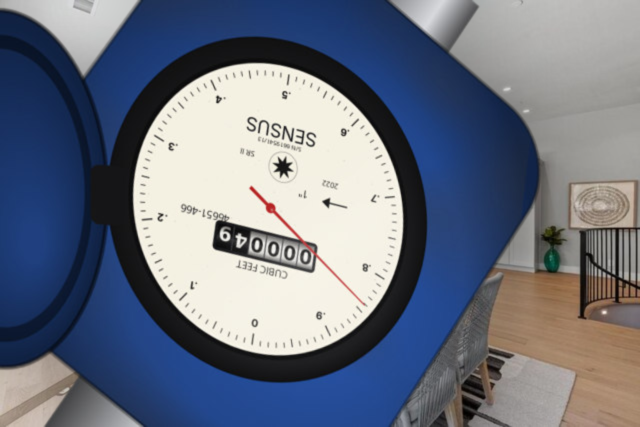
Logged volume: value=48.84 unit=ft³
